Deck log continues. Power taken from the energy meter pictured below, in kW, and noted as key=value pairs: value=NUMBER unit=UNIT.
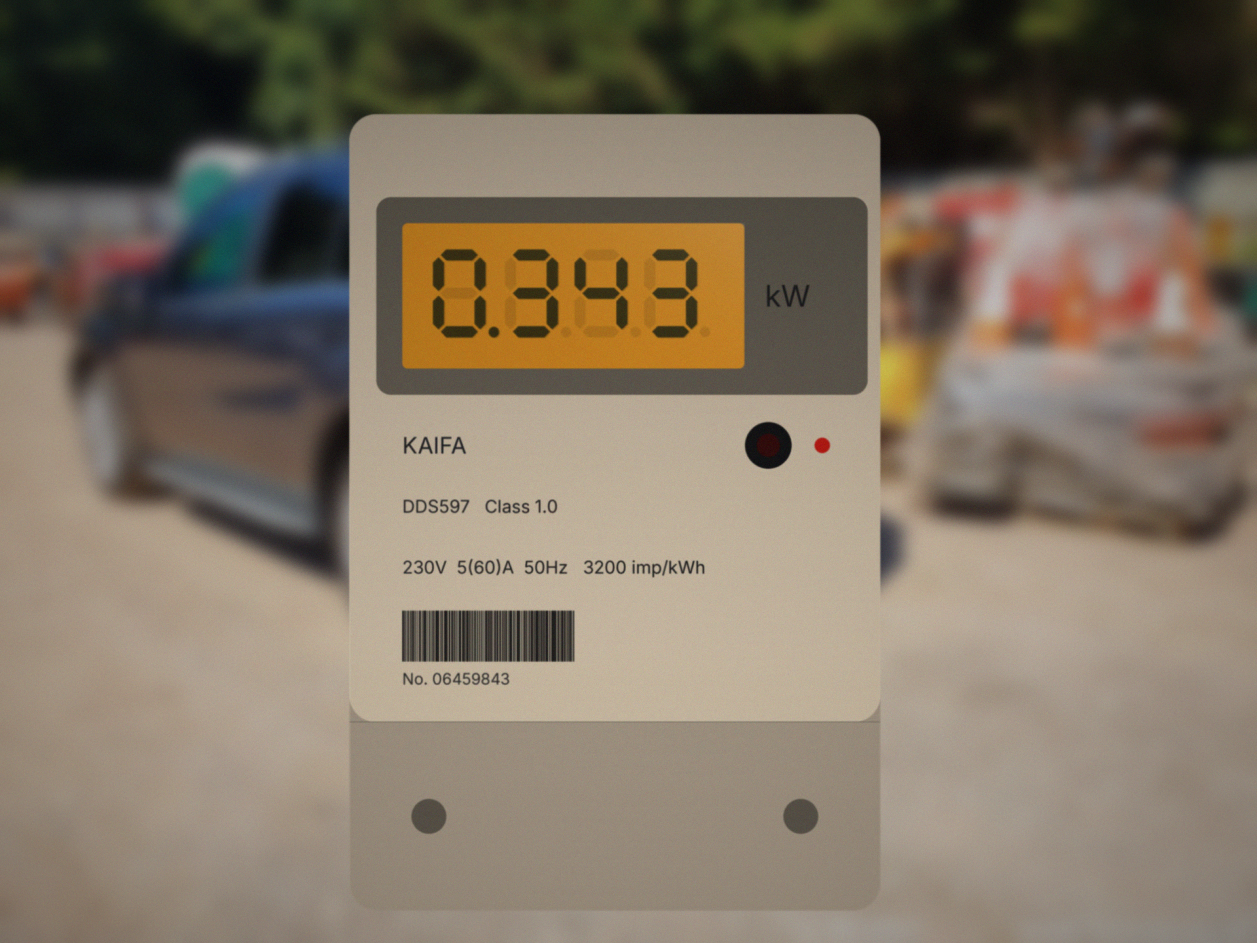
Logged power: value=0.343 unit=kW
